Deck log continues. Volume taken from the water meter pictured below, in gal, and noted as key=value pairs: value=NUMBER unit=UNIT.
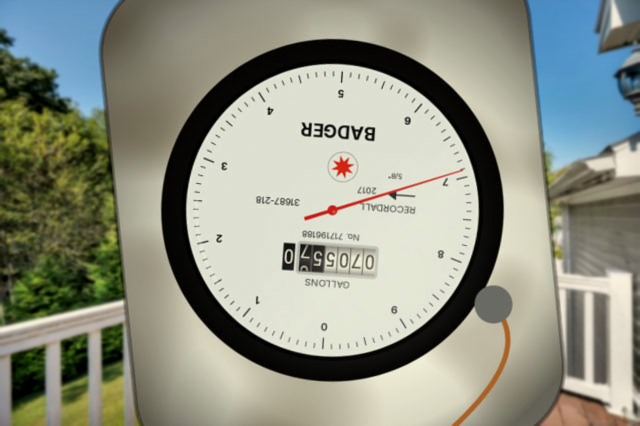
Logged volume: value=705566.9 unit=gal
